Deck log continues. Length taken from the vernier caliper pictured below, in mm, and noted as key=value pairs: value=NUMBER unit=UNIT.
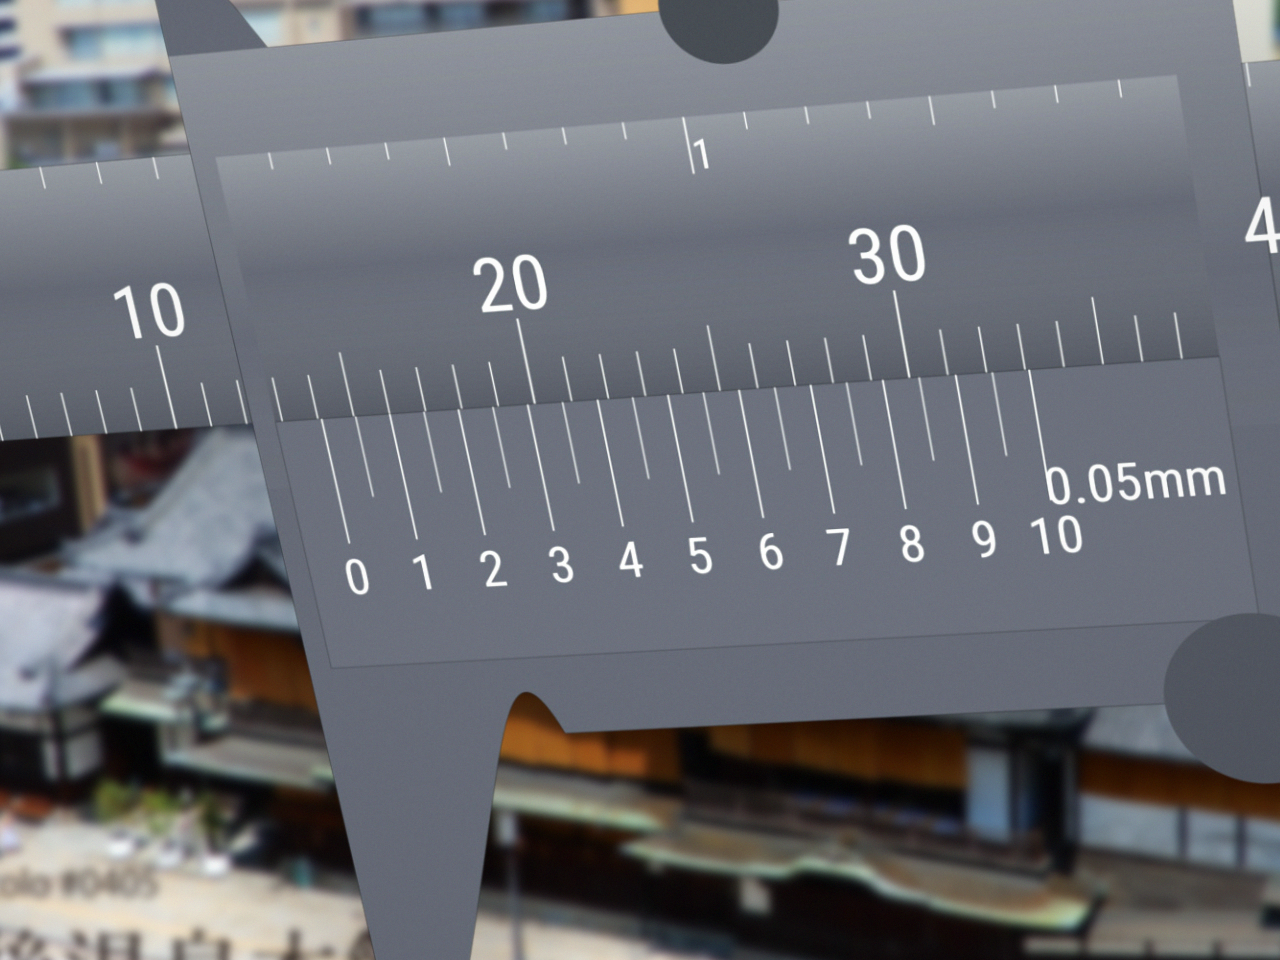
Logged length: value=14.10 unit=mm
